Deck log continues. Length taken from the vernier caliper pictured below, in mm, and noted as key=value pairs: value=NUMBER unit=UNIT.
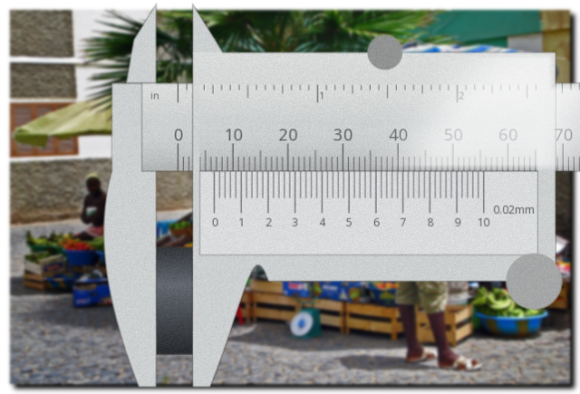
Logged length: value=6.6 unit=mm
